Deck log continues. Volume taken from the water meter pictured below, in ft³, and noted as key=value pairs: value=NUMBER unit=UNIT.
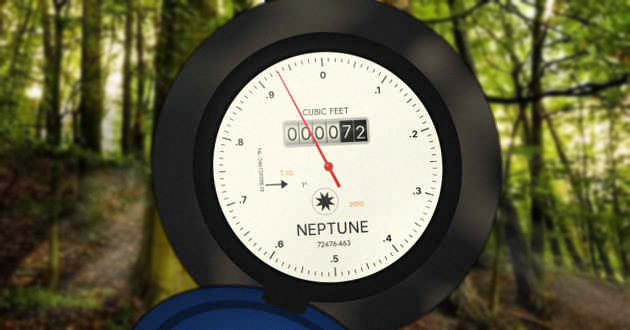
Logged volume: value=71.93 unit=ft³
